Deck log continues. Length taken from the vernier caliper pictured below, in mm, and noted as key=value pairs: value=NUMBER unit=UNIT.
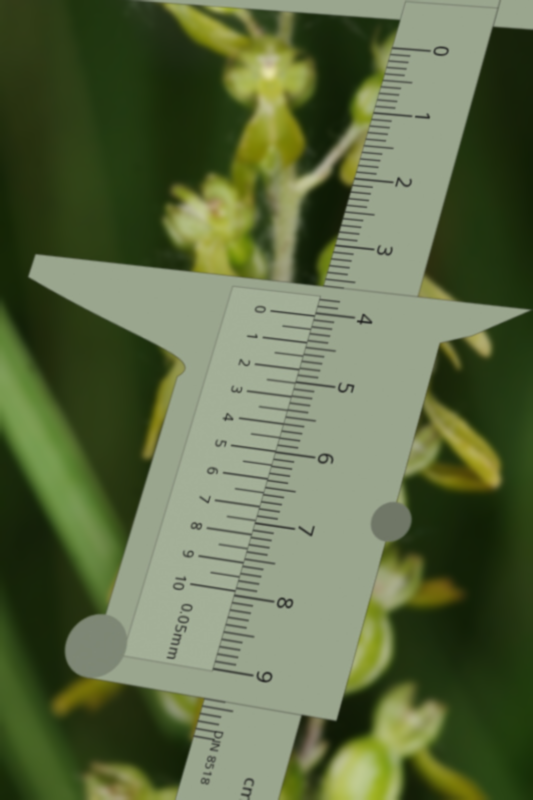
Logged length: value=40.4 unit=mm
